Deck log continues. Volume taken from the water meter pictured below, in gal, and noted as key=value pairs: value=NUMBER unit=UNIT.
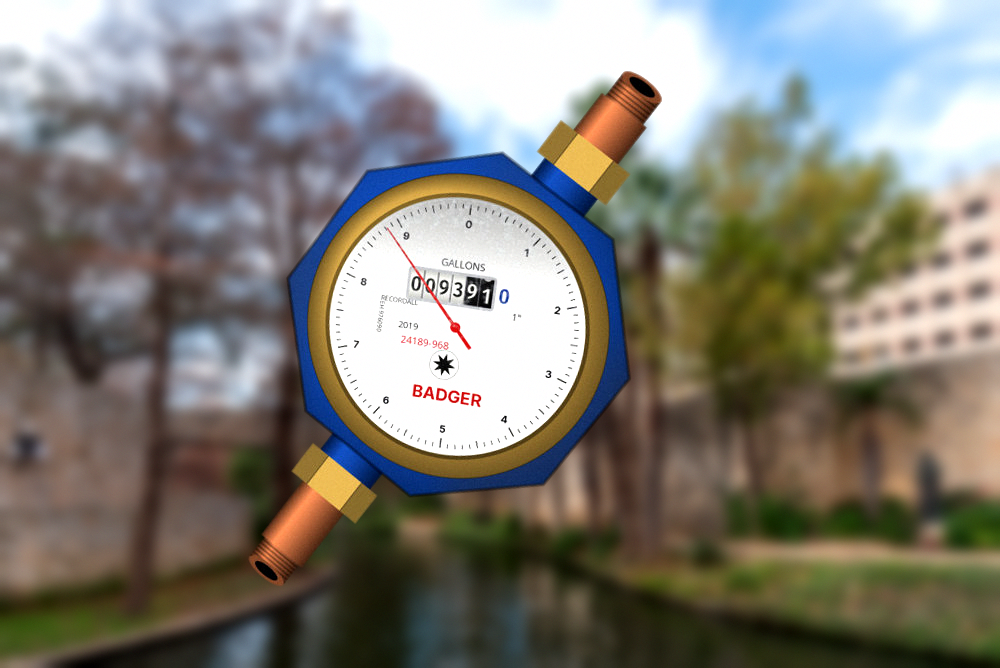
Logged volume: value=93908.8 unit=gal
